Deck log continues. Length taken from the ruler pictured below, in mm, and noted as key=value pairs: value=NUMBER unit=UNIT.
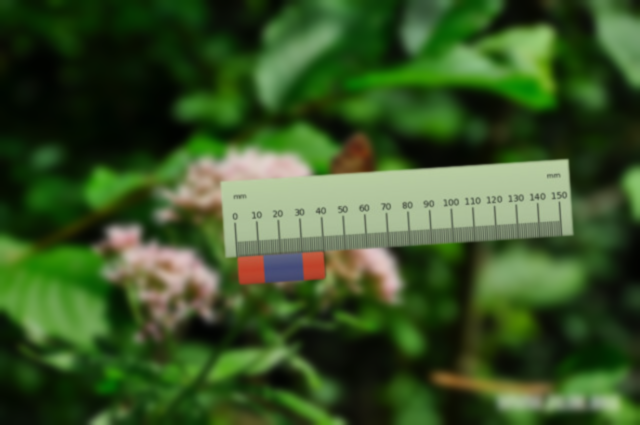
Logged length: value=40 unit=mm
